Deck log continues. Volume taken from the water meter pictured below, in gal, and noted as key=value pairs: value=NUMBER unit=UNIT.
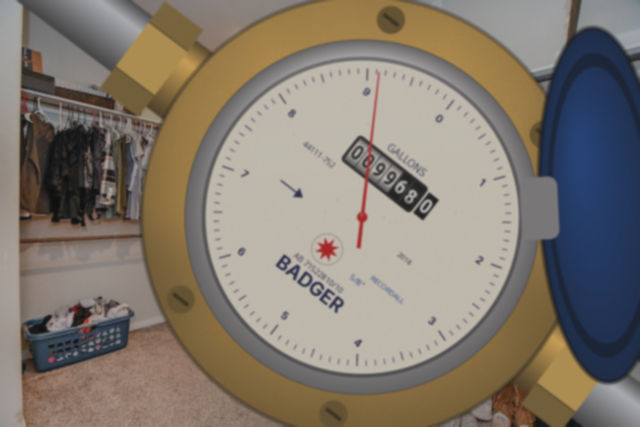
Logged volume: value=99679.1 unit=gal
